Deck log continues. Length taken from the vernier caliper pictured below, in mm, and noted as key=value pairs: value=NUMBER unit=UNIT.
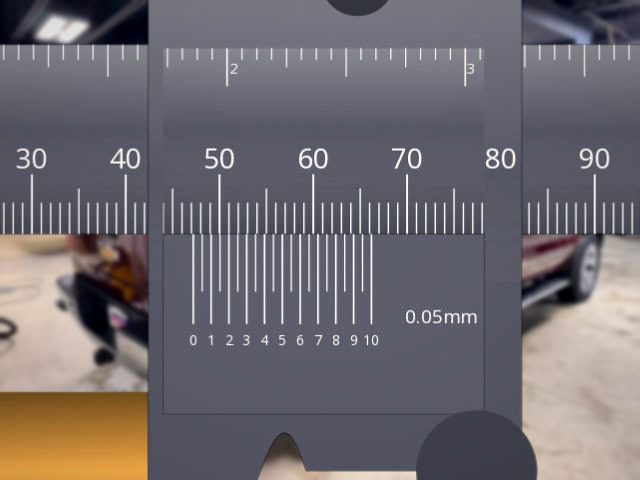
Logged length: value=47.2 unit=mm
